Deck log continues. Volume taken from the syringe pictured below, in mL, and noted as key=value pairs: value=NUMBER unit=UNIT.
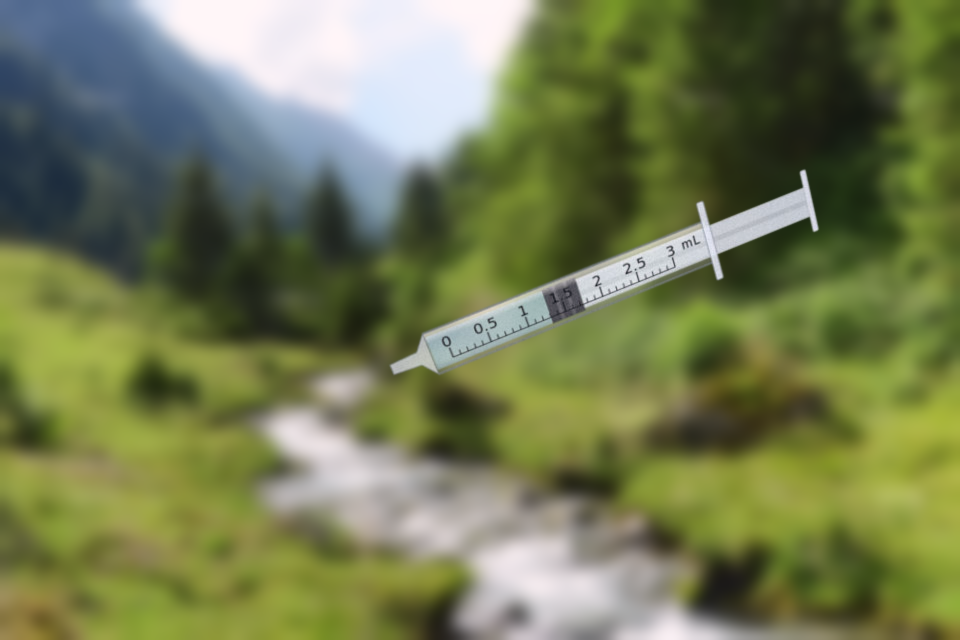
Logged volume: value=1.3 unit=mL
